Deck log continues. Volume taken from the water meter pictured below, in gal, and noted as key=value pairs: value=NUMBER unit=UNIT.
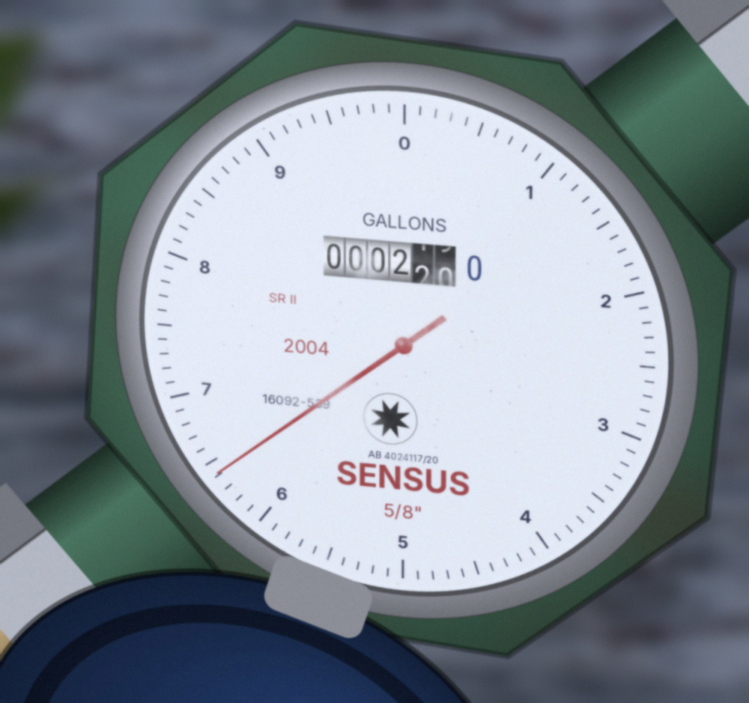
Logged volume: value=2196.4 unit=gal
